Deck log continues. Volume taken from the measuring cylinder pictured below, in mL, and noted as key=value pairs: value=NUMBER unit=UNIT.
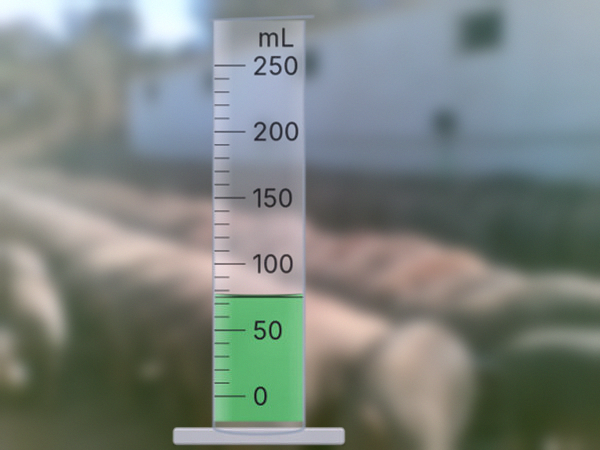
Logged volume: value=75 unit=mL
